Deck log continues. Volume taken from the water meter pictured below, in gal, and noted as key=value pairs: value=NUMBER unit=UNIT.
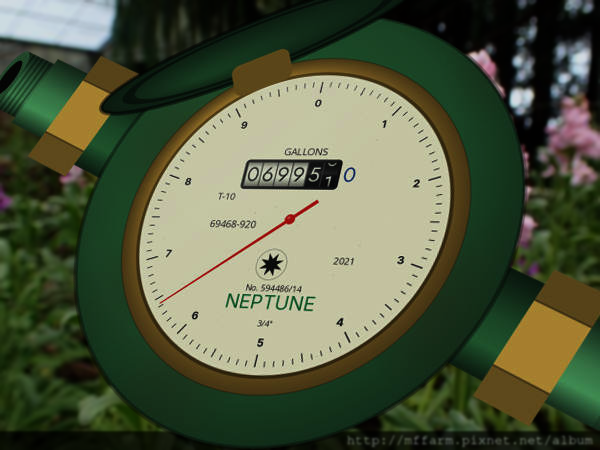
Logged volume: value=699506.4 unit=gal
